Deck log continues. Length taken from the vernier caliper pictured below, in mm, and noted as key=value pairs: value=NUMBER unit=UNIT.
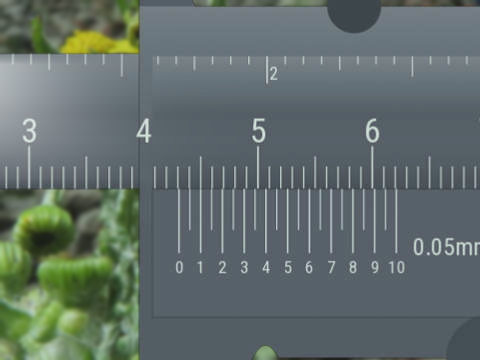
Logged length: value=43.1 unit=mm
